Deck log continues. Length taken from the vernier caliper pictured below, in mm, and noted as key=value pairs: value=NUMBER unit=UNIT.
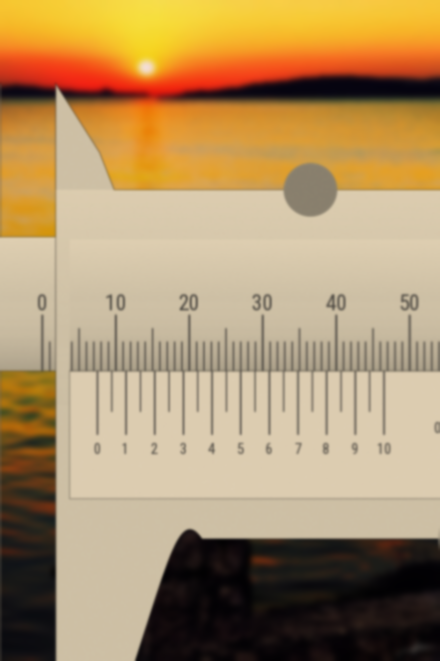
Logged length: value=7.5 unit=mm
